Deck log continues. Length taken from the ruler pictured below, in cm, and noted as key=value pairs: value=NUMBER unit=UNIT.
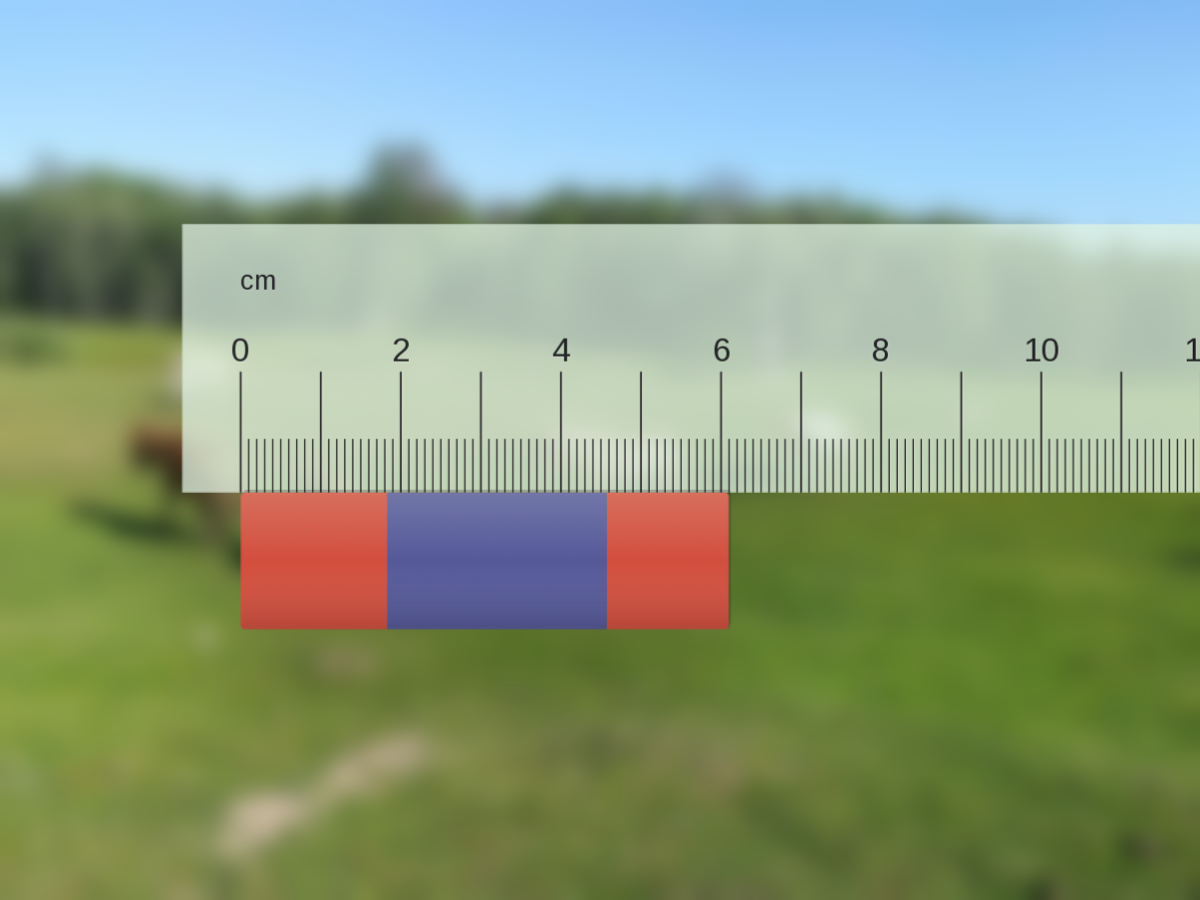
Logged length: value=6.1 unit=cm
